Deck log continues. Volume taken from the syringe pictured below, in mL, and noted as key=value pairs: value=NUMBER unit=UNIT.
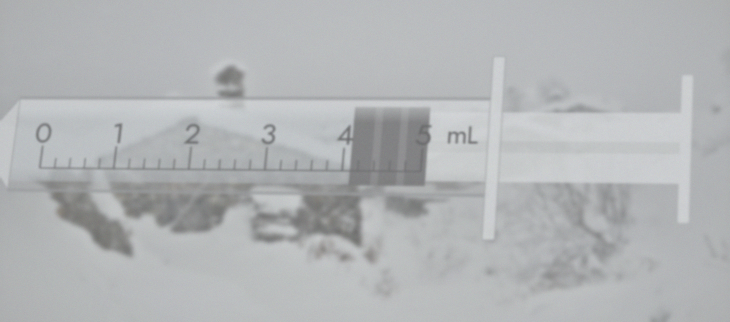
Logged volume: value=4.1 unit=mL
